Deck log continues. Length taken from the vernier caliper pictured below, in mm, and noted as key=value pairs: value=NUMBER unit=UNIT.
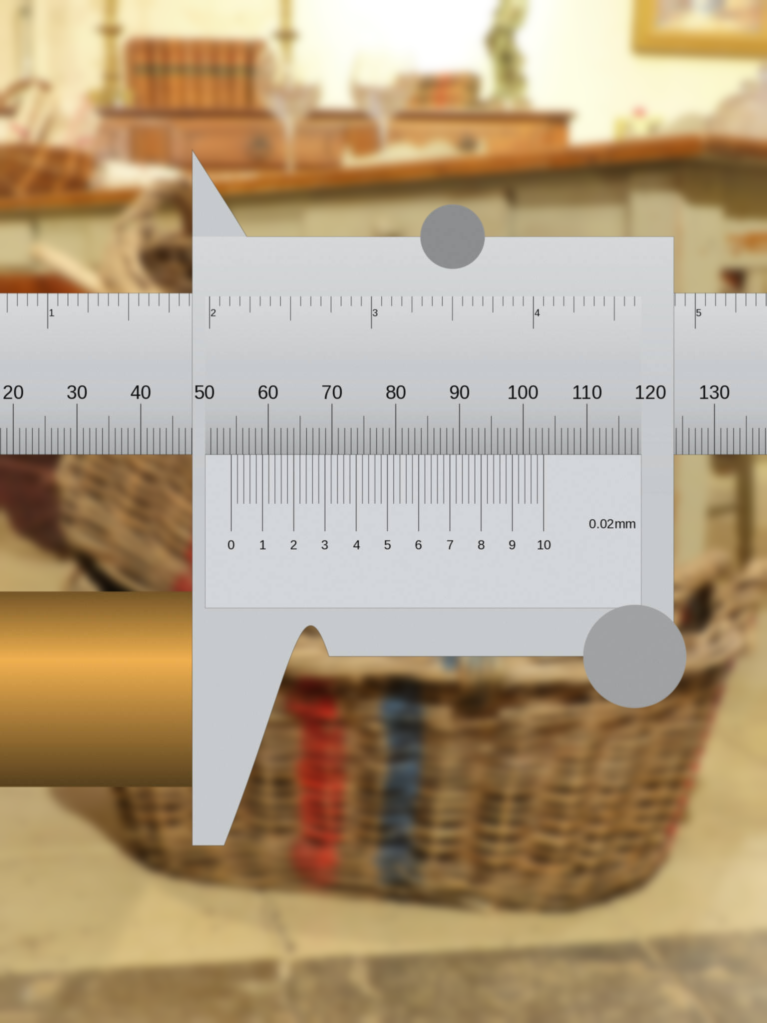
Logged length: value=54.2 unit=mm
